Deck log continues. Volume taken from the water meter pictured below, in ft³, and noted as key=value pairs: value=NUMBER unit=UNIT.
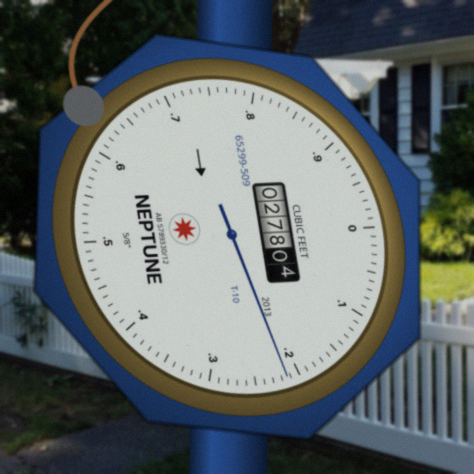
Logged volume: value=27804.21 unit=ft³
